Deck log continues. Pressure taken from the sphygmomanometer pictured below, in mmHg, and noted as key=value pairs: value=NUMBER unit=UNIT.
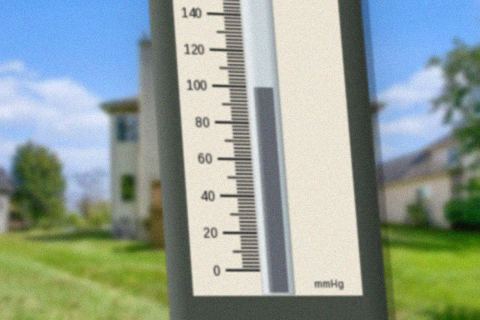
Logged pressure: value=100 unit=mmHg
